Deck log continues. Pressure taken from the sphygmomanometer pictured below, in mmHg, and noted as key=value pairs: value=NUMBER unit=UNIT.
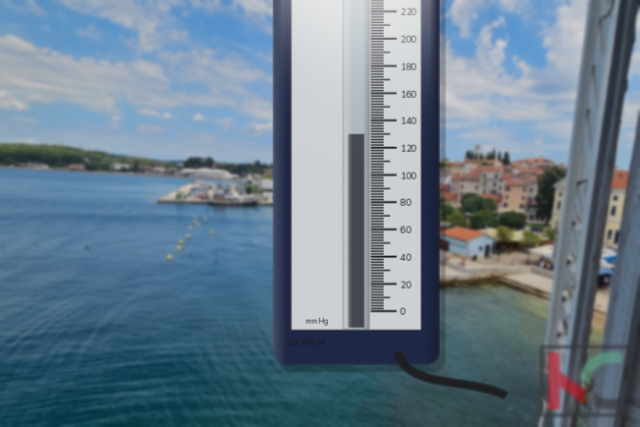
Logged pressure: value=130 unit=mmHg
